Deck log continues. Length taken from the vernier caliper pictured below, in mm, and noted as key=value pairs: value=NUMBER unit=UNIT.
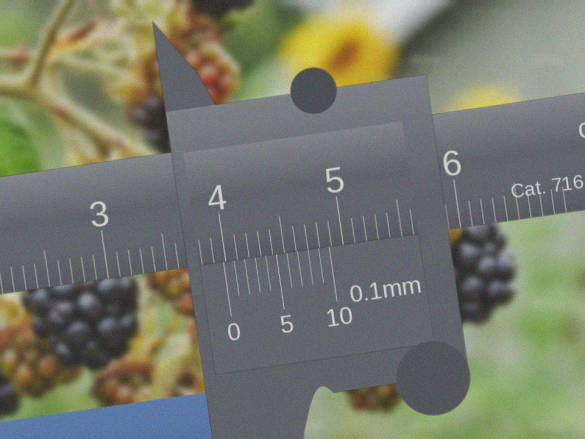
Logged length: value=39.8 unit=mm
